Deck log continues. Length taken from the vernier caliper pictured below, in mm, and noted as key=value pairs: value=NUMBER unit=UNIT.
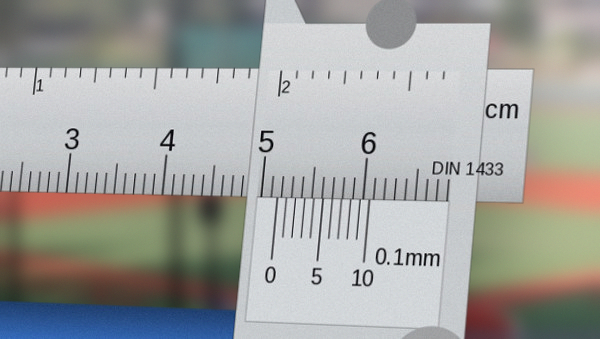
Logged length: value=51.6 unit=mm
